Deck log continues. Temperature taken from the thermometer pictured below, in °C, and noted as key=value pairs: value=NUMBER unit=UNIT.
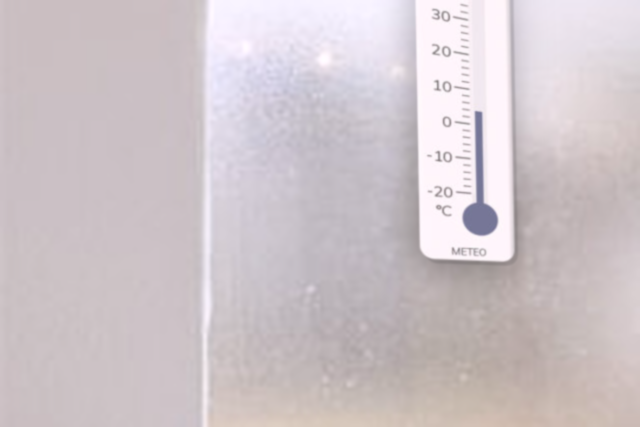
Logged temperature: value=4 unit=°C
